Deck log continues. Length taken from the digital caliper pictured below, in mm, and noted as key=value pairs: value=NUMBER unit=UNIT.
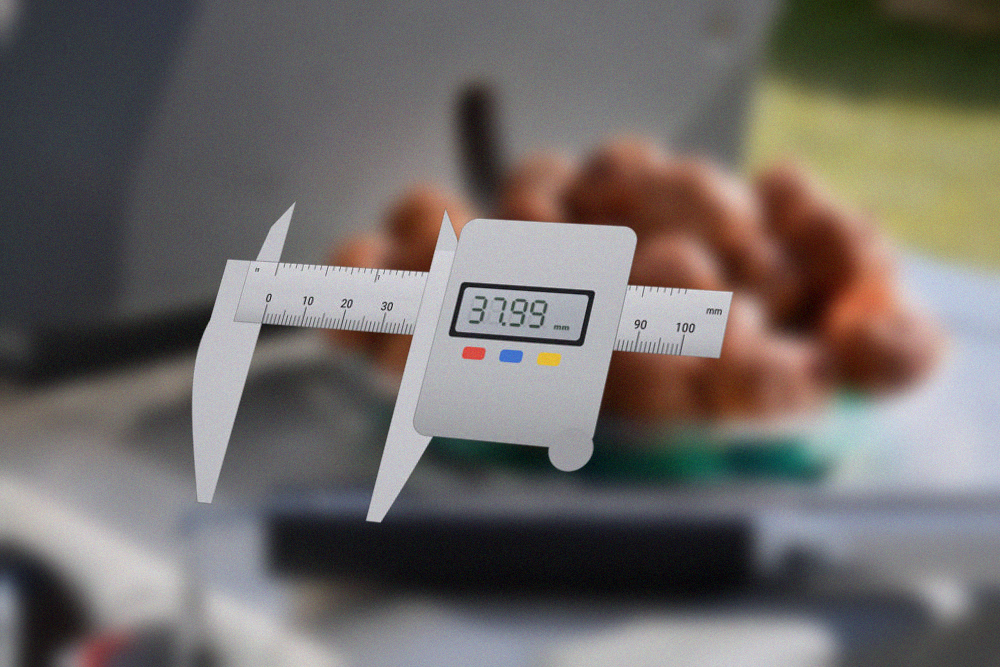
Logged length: value=37.99 unit=mm
